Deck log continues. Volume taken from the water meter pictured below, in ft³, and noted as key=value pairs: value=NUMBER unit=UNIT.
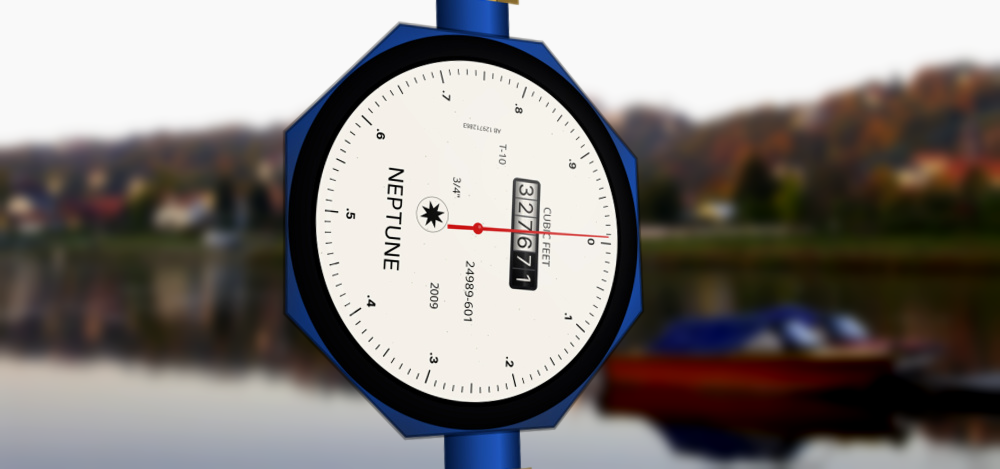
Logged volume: value=327670.99 unit=ft³
